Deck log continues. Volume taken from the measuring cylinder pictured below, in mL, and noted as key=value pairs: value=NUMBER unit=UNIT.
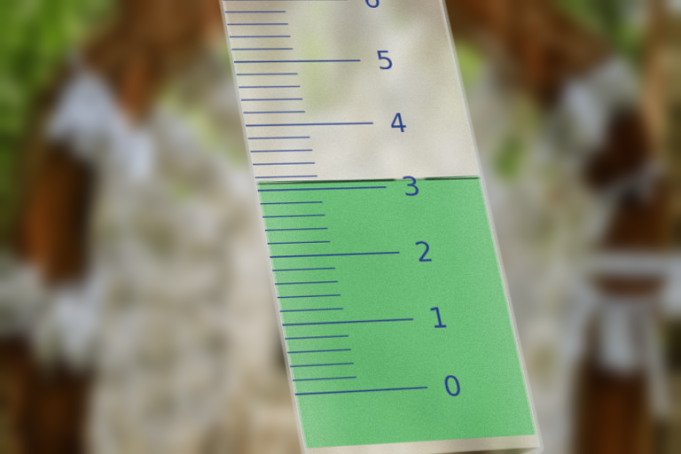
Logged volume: value=3.1 unit=mL
